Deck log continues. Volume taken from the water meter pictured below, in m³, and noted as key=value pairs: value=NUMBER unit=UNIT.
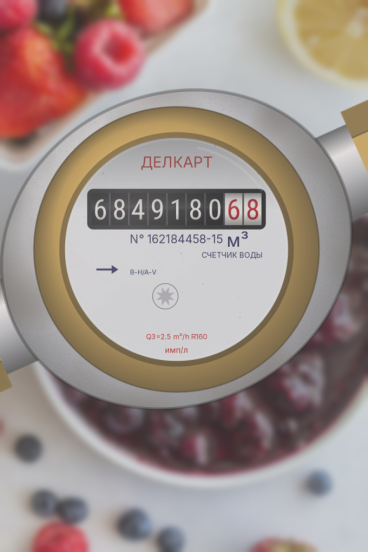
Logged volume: value=6849180.68 unit=m³
